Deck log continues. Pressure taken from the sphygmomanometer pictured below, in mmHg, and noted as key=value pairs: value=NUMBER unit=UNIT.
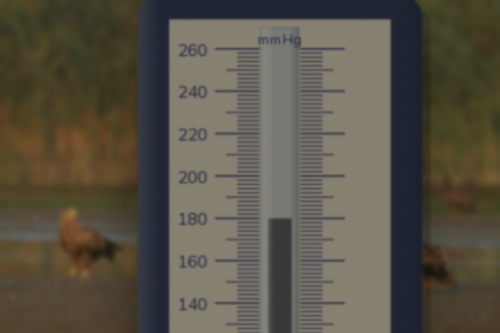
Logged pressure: value=180 unit=mmHg
